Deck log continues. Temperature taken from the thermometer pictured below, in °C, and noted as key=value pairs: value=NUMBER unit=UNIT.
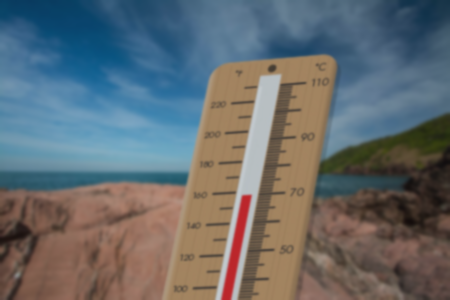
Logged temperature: value=70 unit=°C
